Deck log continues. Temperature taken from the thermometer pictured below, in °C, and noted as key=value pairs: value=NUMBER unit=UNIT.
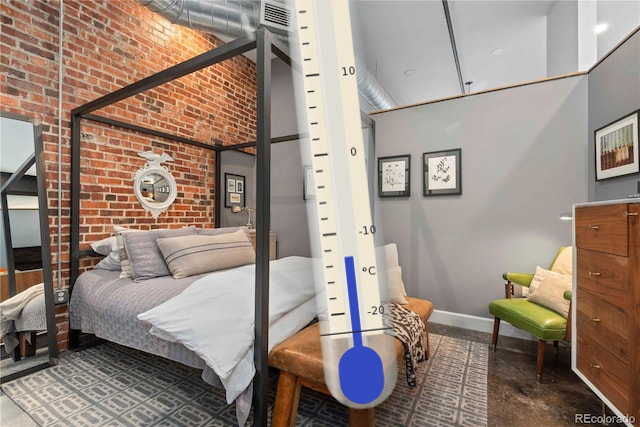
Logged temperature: value=-13 unit=°C
